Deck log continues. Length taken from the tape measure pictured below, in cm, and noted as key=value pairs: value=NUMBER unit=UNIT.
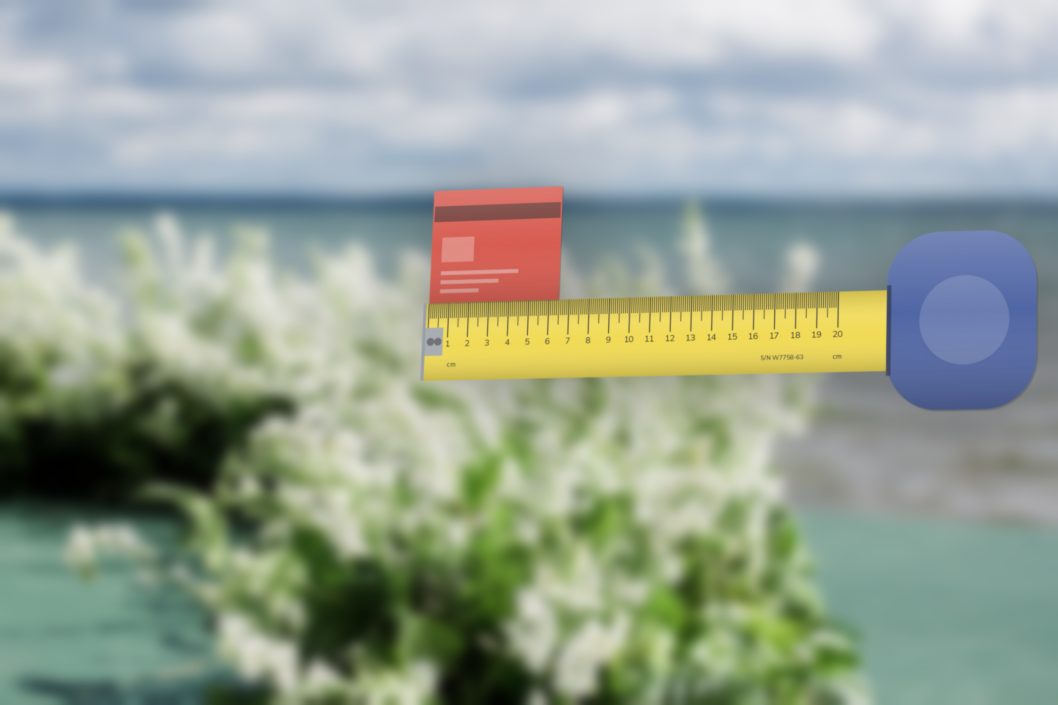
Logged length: value=6.5 unit=cm
